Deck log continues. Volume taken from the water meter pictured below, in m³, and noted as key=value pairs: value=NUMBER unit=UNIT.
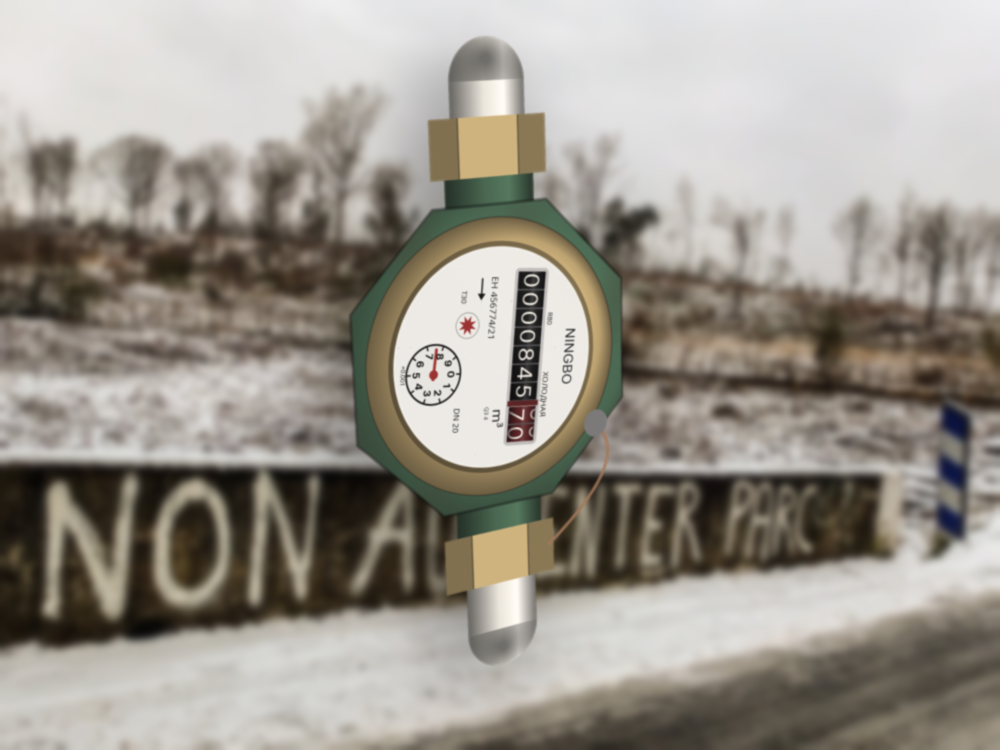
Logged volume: value=845.697 unit=m³
